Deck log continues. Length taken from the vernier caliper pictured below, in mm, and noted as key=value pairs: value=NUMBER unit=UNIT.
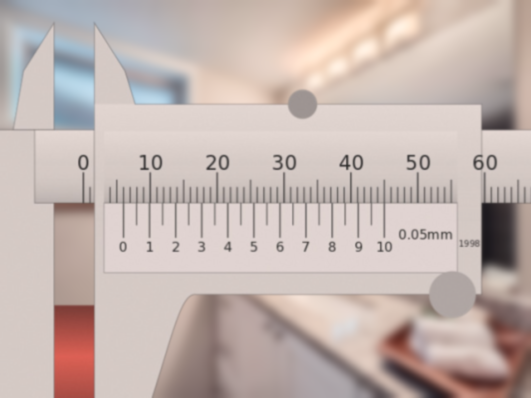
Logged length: value=6.0 unit=mm
